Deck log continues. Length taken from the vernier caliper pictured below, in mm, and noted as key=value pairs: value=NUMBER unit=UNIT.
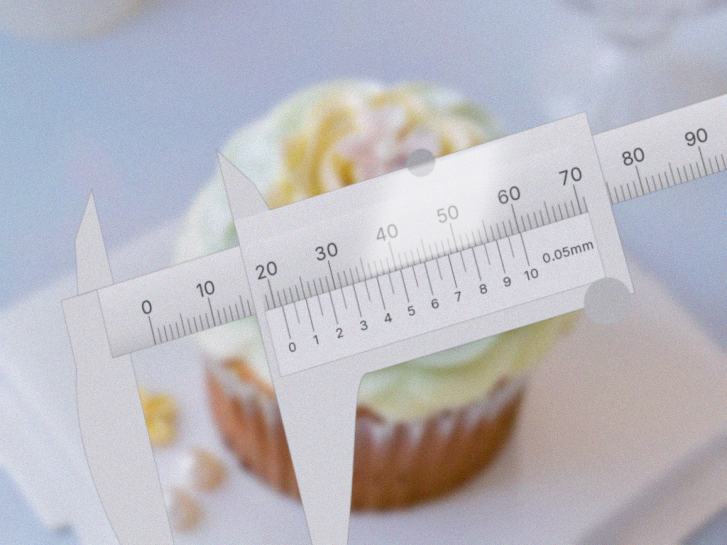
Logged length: value=21.2 unit=mm
